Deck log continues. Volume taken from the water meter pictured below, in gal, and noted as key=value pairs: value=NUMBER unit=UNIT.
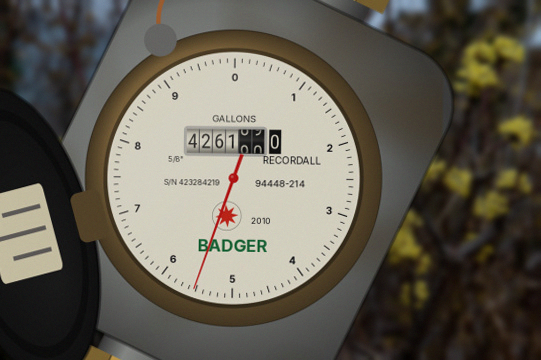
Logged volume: value=4261895.5 unit=gal
